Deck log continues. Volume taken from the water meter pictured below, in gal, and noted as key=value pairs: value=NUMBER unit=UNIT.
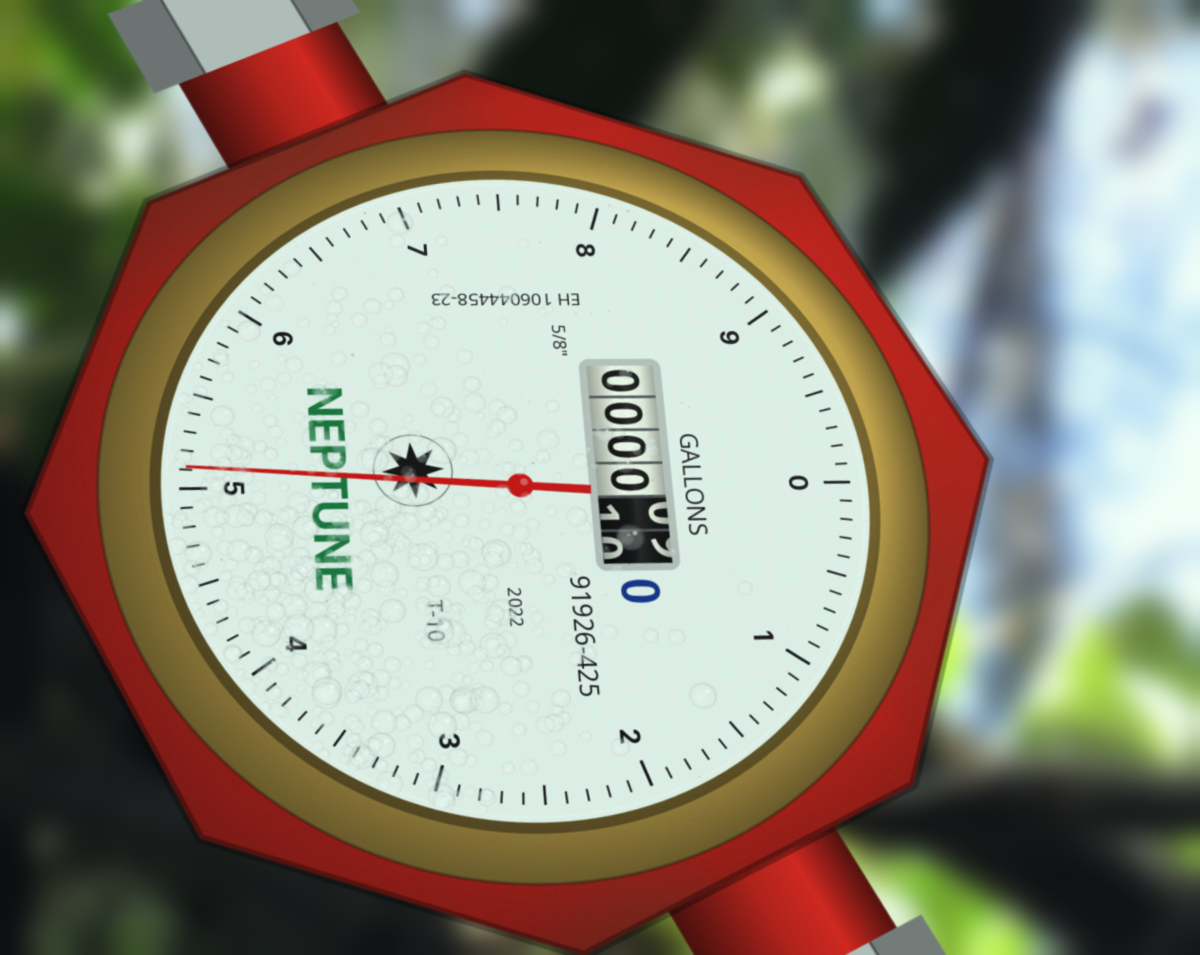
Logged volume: value=95.1 unit=gal
